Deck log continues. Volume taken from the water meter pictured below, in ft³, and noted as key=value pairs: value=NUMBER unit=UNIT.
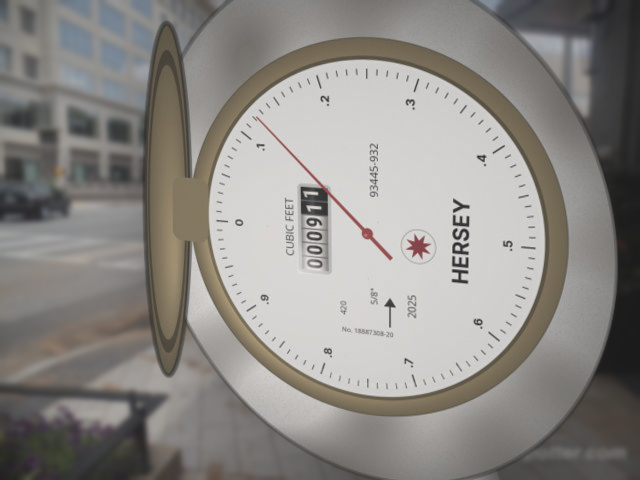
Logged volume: value=911.12 unit=ft³
